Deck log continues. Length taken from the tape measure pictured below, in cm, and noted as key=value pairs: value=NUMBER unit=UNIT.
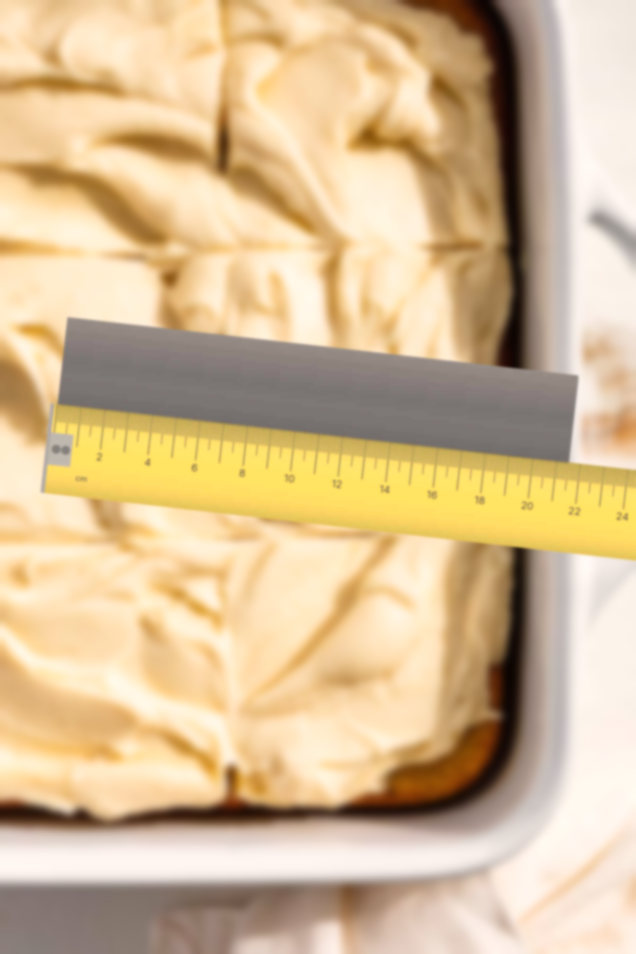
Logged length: value=21.5 unit=cm
